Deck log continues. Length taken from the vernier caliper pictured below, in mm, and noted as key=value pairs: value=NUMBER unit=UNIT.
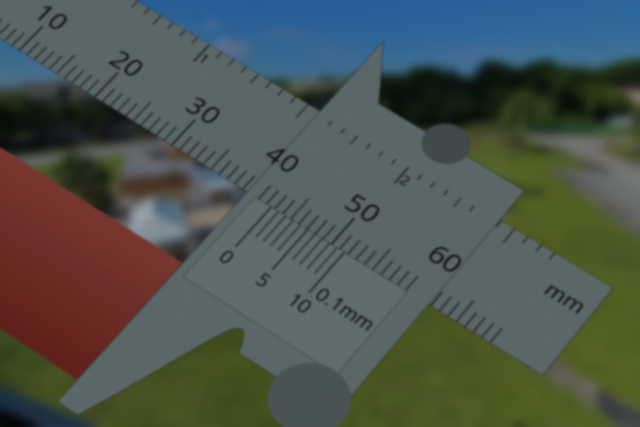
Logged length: value=42.6 unit=mm
